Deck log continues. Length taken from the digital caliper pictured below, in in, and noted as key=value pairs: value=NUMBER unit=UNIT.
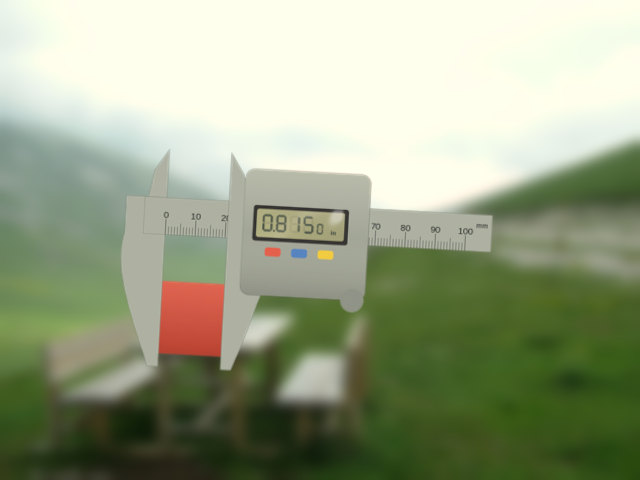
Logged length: value=0.8150 unit=in
